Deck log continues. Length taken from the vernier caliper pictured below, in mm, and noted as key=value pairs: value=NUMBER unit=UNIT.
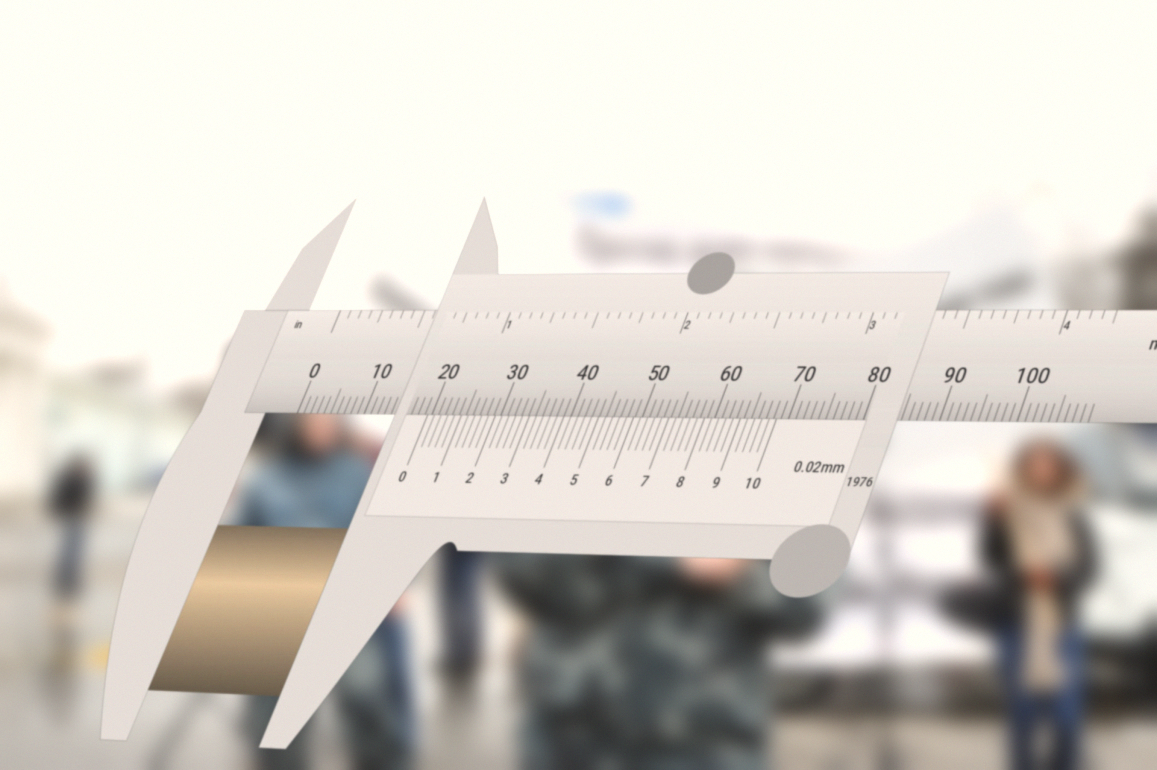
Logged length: value=19.4 unit=mm
